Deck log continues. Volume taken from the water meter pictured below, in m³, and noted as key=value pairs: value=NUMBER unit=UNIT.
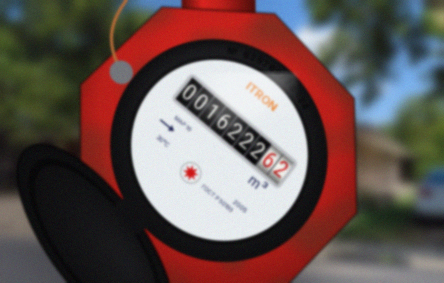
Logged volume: value=16222.62 unit=m³
